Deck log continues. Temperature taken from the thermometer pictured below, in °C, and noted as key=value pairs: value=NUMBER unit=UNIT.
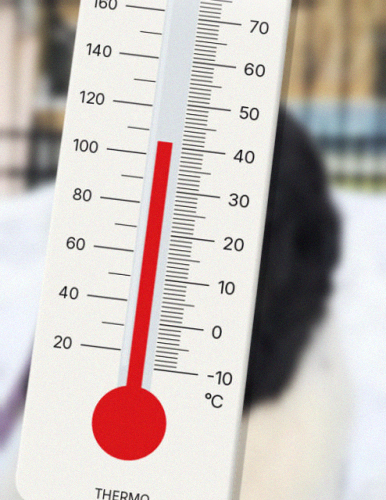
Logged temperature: value=41 unit=°C
